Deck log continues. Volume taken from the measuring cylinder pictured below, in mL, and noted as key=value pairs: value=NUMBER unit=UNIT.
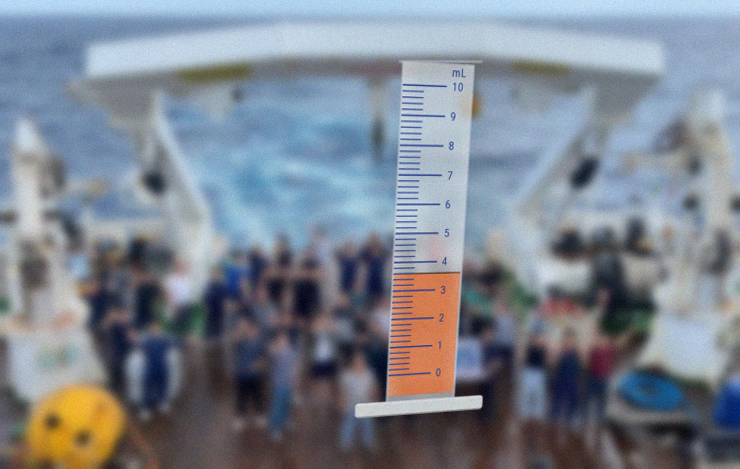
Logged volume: value=3.6 unit=mL
